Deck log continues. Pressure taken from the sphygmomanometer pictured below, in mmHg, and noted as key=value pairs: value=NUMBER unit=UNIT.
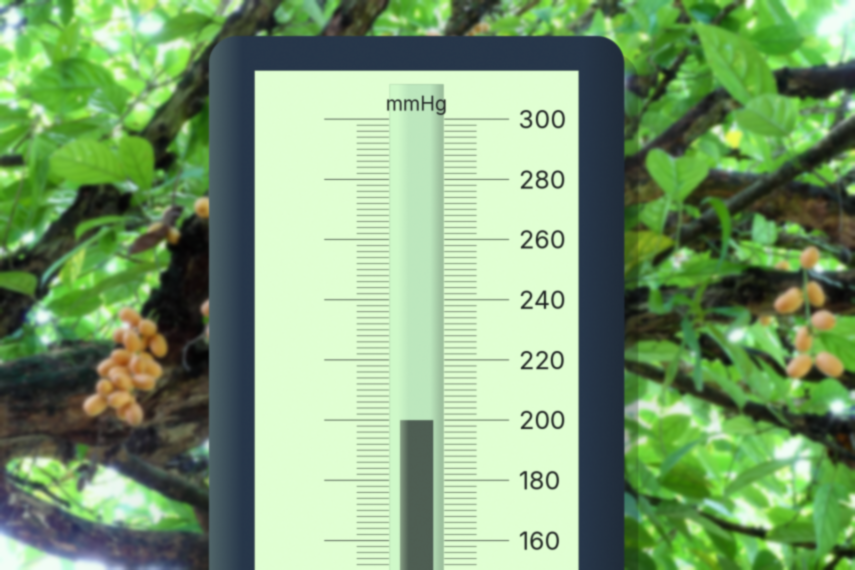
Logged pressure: value=200 unit=mmHg
